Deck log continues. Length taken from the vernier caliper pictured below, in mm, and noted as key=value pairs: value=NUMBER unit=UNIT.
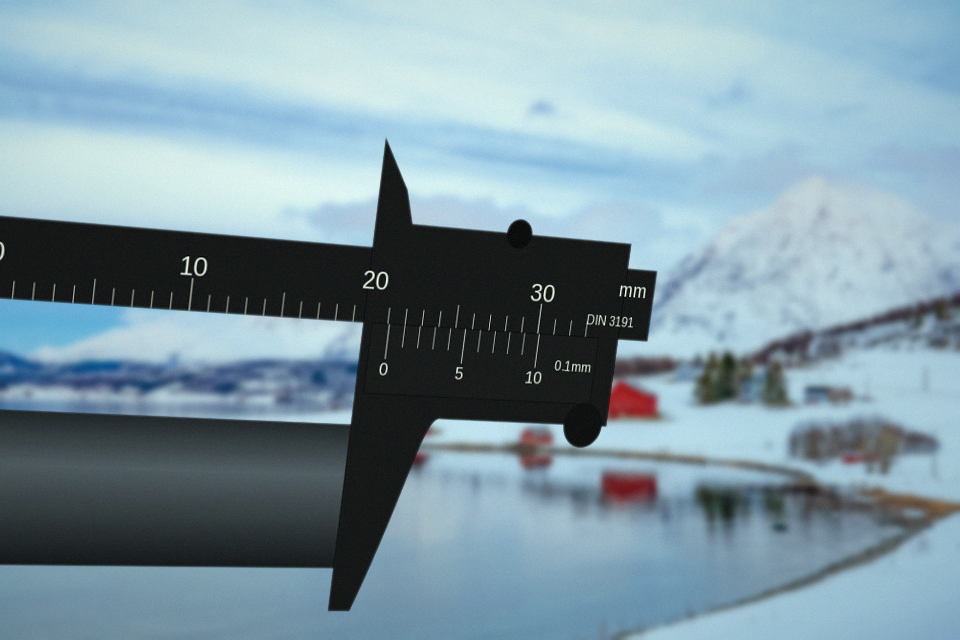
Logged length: value=21.1 unit=mm
